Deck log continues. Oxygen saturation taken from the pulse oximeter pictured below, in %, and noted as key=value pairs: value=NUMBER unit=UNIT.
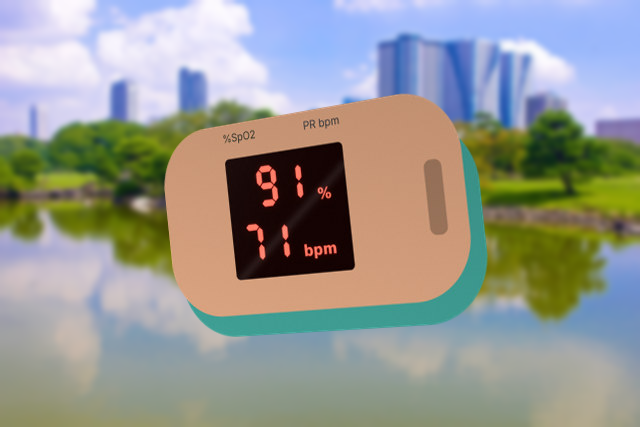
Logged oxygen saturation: value=91 unit=%
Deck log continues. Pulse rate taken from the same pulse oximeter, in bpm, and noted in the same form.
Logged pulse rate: value=71 unit=bpm
